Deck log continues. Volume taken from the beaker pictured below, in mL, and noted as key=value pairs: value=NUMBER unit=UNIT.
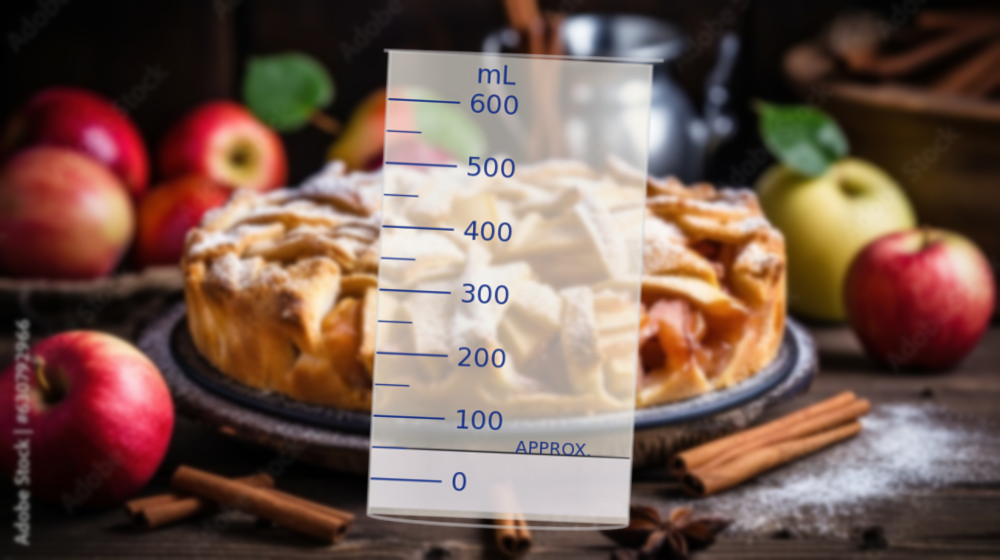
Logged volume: value=50 unit=mL
